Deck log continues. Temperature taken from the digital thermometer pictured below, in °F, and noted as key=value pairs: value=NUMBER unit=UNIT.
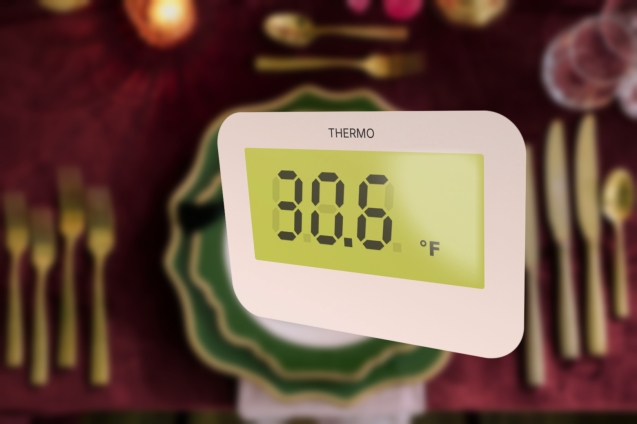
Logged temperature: value=30.6 unit=°F
